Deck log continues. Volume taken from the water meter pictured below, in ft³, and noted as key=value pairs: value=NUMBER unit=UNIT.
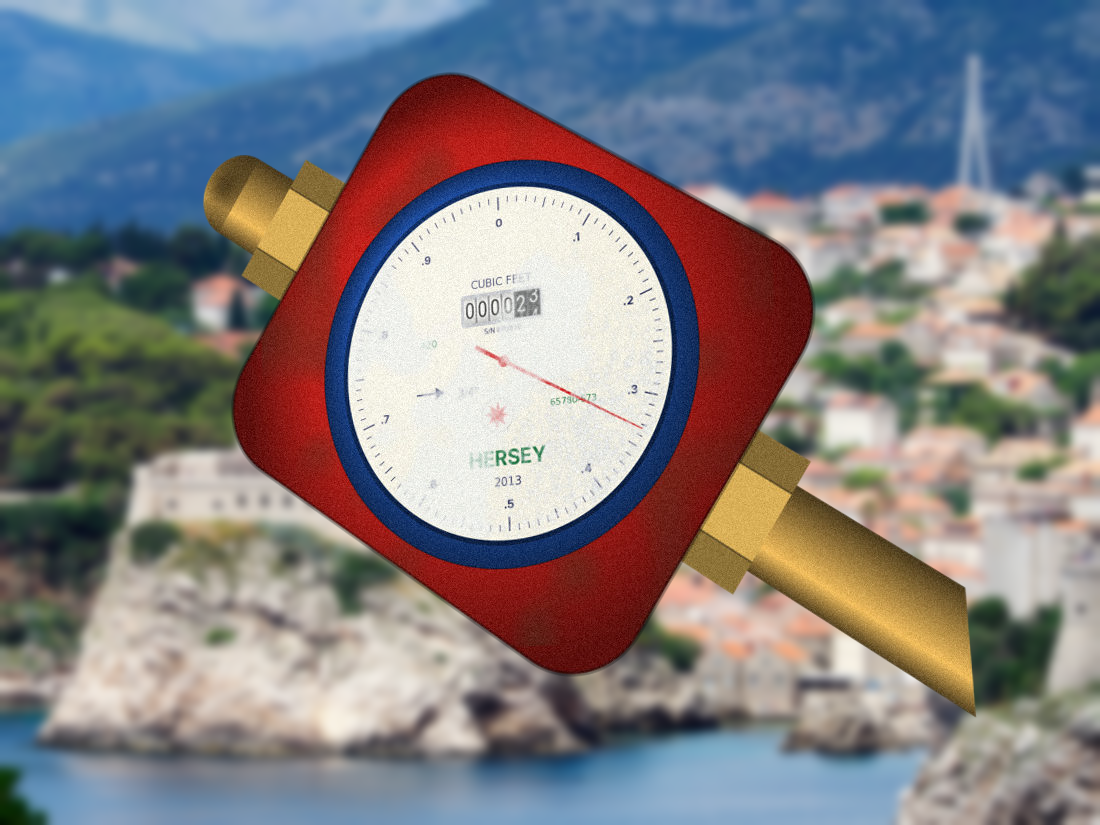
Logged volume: value=23.33 unit=ft³
